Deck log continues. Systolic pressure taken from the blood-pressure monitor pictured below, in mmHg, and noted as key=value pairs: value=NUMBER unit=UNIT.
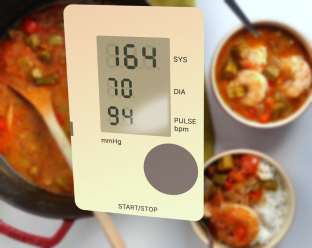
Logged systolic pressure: value=164 unit=mmHg
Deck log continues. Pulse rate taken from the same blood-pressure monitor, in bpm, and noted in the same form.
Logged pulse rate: value=94 unit=bpm
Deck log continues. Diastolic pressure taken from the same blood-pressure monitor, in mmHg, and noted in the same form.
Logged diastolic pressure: value=70 unit=mmHg
